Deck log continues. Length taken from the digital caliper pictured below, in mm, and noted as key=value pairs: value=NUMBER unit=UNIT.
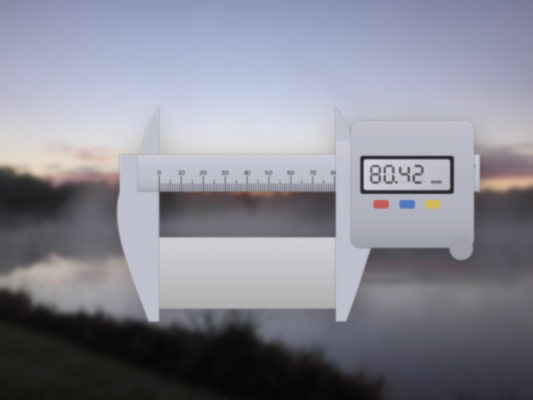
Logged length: value=80.42 unit=mm
